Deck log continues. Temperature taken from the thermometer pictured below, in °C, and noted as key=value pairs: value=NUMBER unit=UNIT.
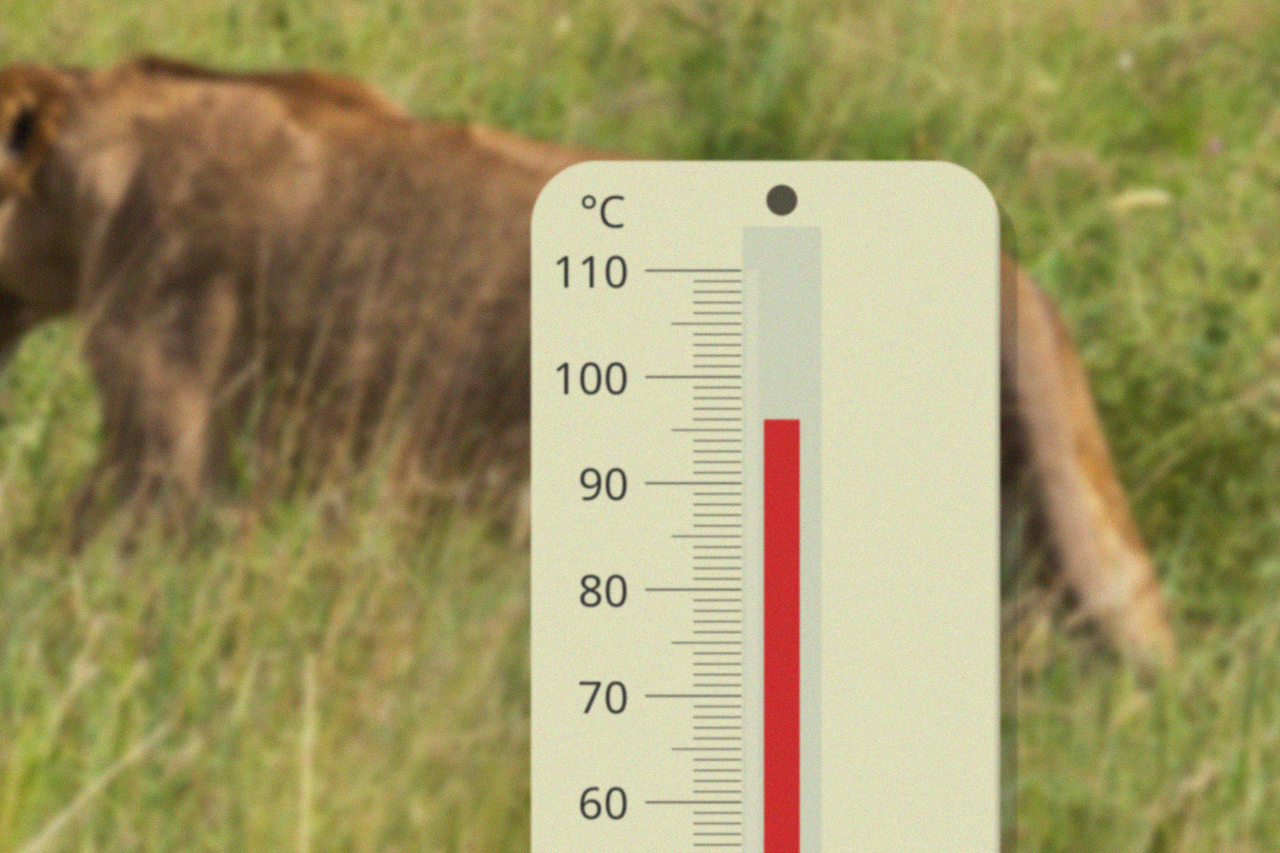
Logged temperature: value=96 unit=°C
